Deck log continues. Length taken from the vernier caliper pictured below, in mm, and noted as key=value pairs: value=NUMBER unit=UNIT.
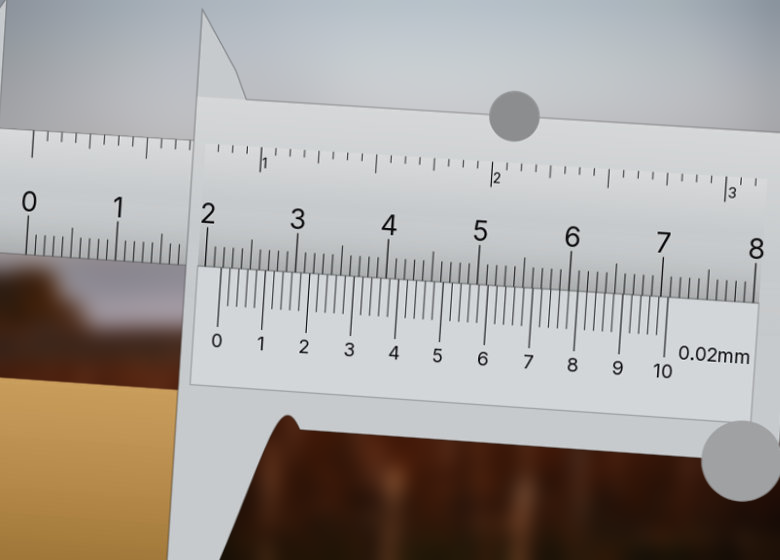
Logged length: value=21.8 unit=mm
